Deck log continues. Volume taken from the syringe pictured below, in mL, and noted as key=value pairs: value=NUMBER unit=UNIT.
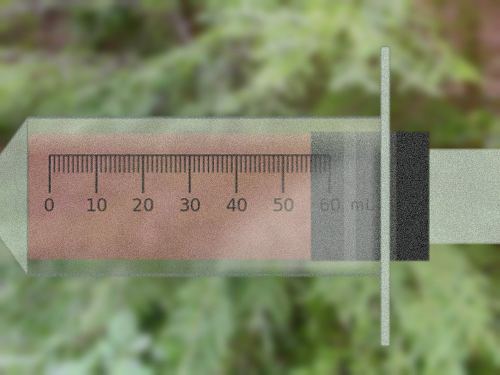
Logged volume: value=56 unit=mL
